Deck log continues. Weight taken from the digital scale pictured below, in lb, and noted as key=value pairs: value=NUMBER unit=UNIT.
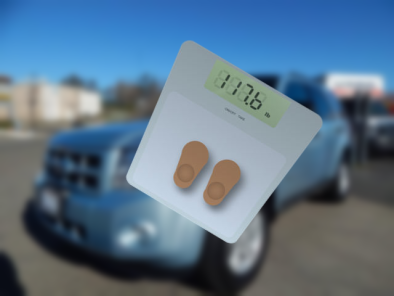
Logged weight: value=117.6 unit=lb
